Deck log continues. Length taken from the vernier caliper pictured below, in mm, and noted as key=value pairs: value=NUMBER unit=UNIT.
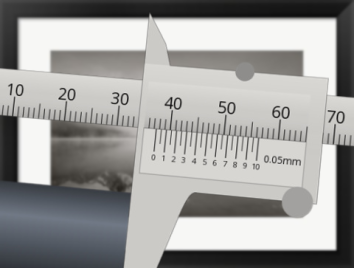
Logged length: value=37.4 unit=mm
